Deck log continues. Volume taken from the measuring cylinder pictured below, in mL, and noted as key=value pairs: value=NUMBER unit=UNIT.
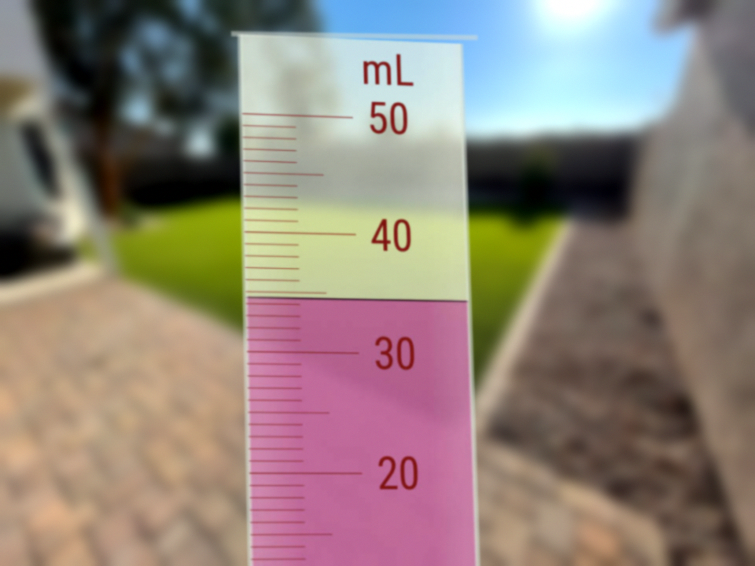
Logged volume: value=34.5 unit=mL
